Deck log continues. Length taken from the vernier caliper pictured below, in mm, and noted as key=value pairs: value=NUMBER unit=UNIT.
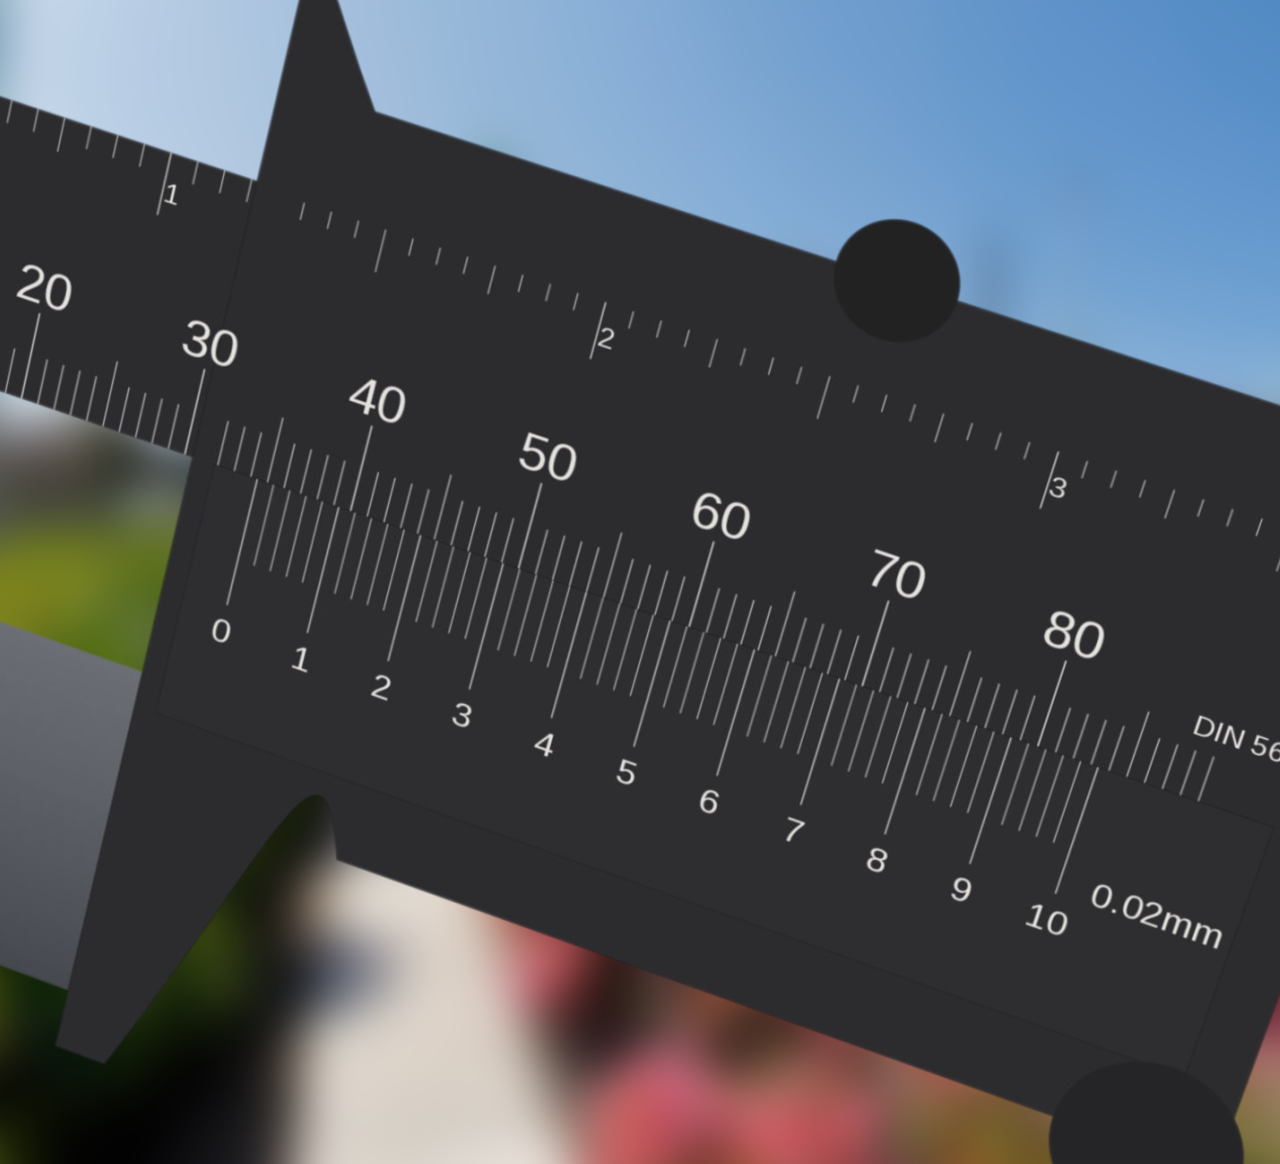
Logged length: value=34.4 unit=mm
